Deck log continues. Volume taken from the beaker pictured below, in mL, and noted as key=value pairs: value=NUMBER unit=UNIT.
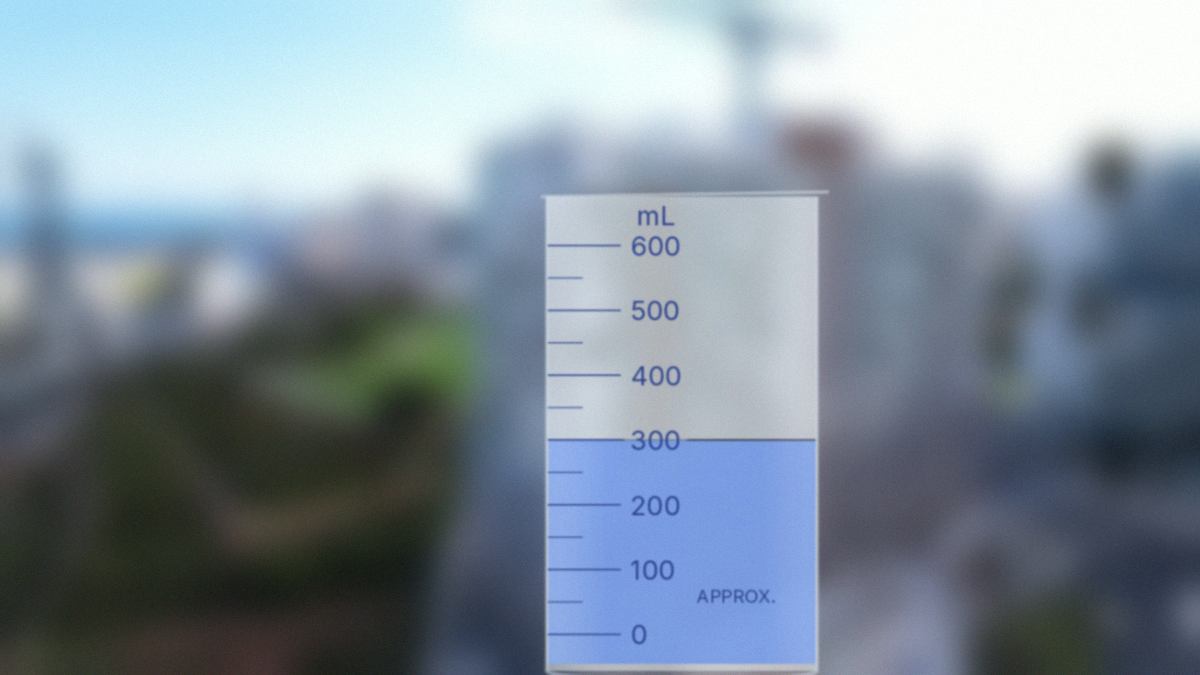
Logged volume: value=300 unit=mL
